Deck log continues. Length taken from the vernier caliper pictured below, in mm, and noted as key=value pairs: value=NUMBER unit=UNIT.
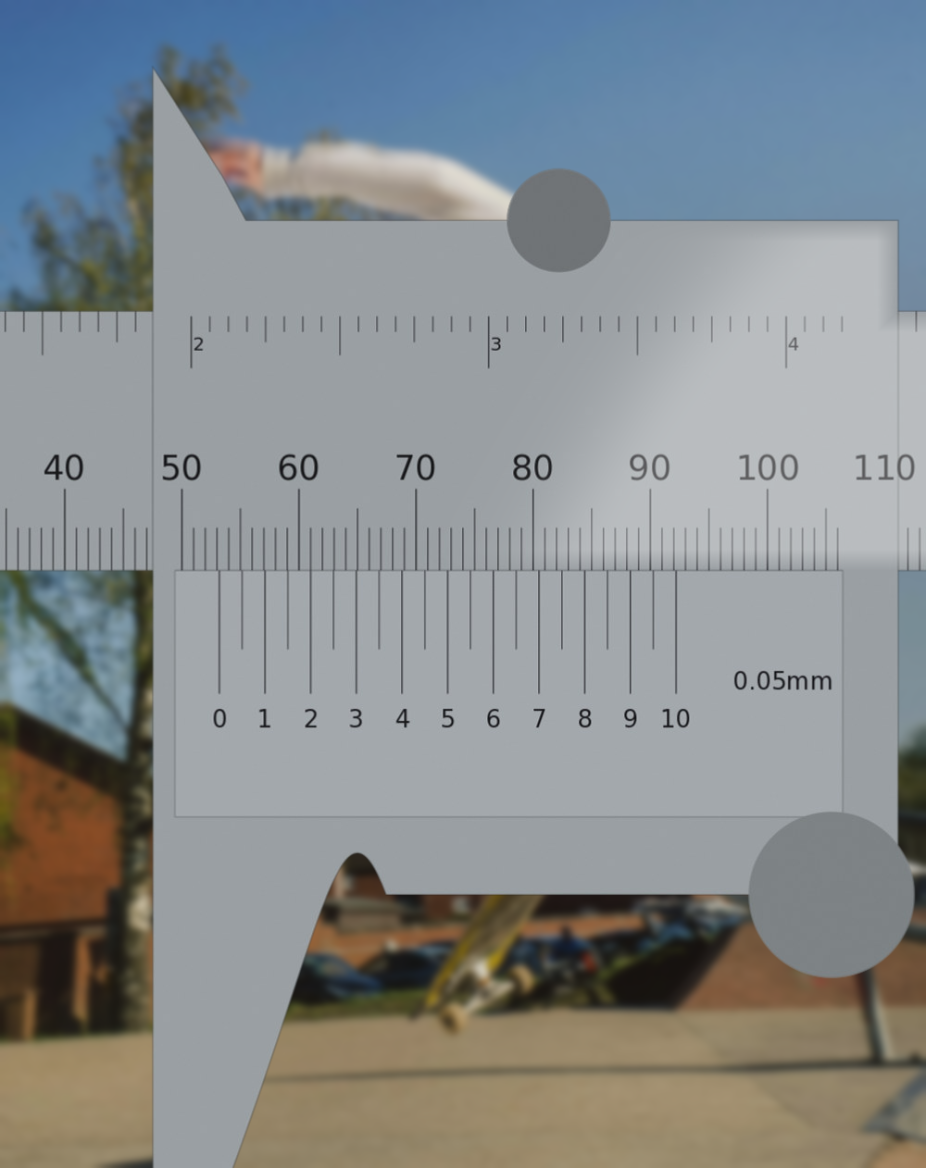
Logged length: value=53.2 unit=mm
